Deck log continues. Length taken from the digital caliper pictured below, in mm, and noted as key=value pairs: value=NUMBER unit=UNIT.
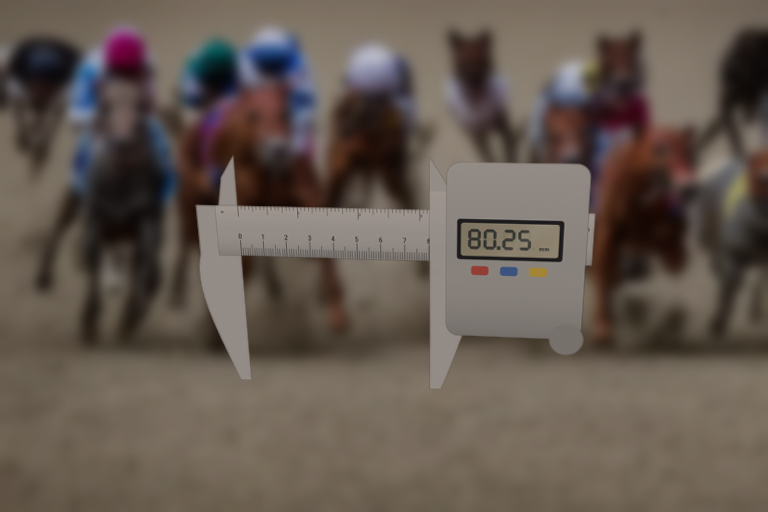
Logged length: value=80.25 unit=mm
